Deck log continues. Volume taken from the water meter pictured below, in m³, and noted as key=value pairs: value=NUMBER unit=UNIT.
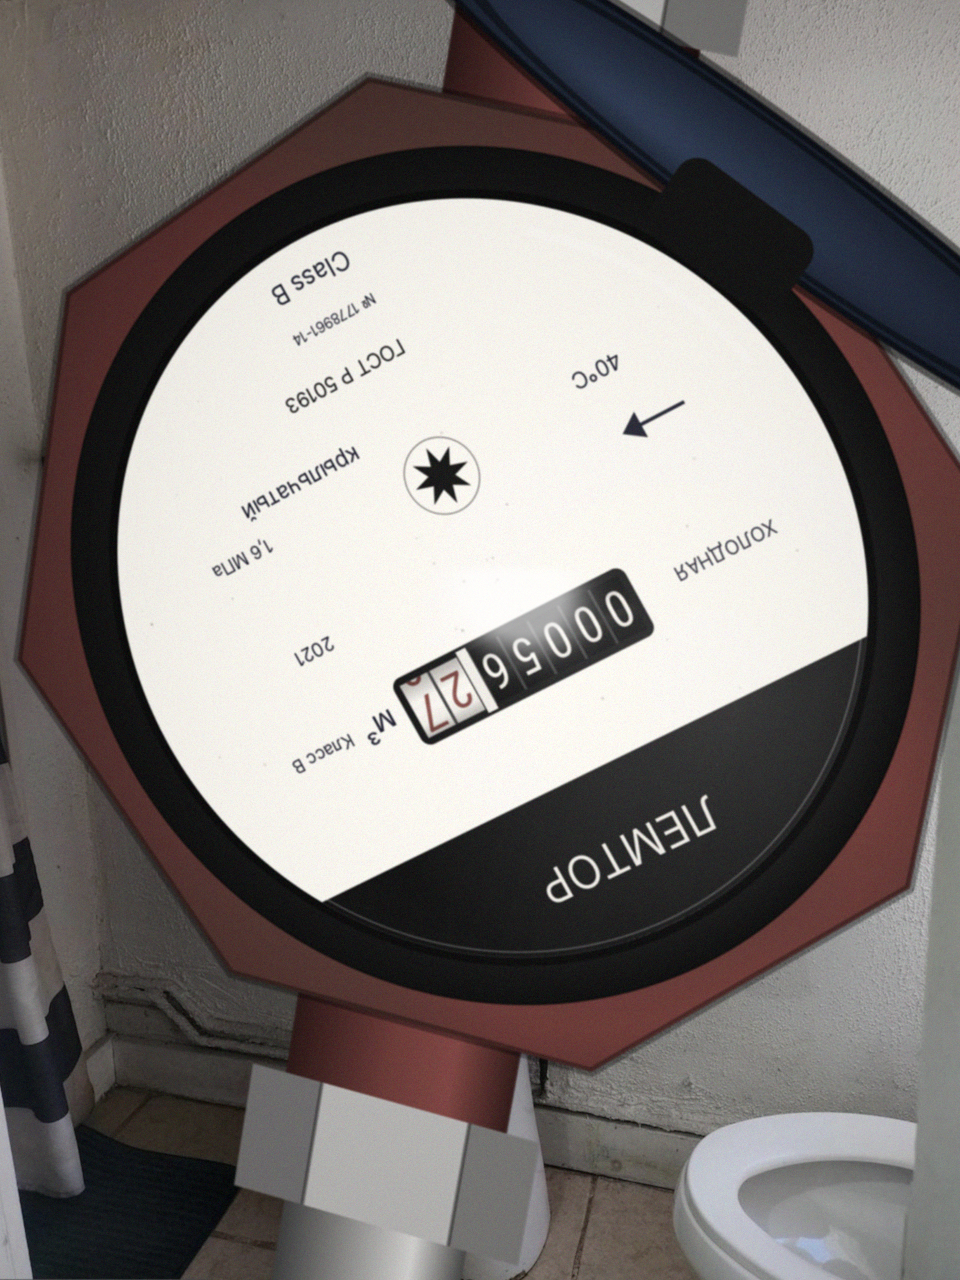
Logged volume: value=56.27 unit=m³
